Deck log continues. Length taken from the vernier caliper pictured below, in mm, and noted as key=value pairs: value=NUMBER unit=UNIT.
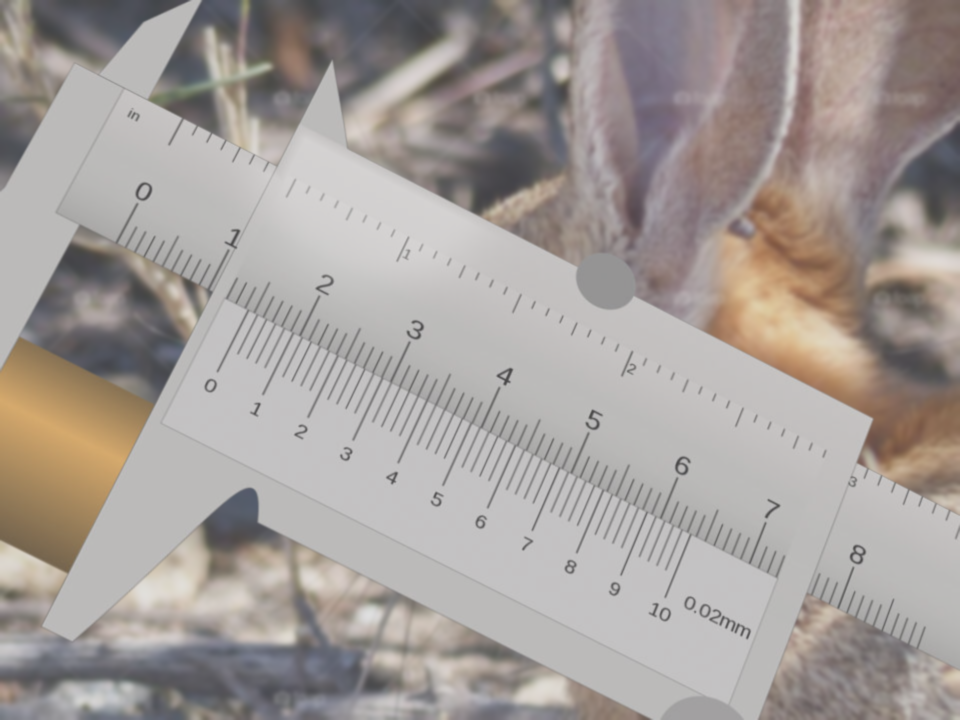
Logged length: value=14.4 unit=mm
